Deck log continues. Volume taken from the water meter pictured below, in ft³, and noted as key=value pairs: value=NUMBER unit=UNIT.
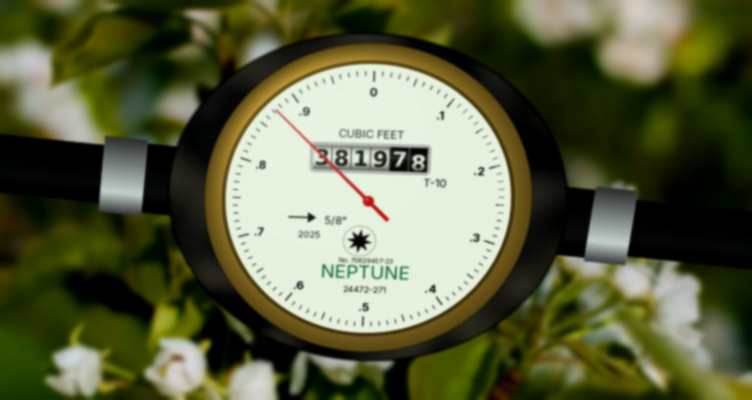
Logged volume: value=381977.87 unit=ft³
